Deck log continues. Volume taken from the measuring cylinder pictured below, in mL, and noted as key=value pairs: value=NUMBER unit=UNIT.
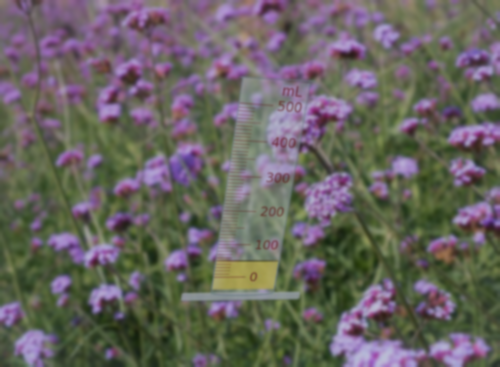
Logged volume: value=50 unit=mL
